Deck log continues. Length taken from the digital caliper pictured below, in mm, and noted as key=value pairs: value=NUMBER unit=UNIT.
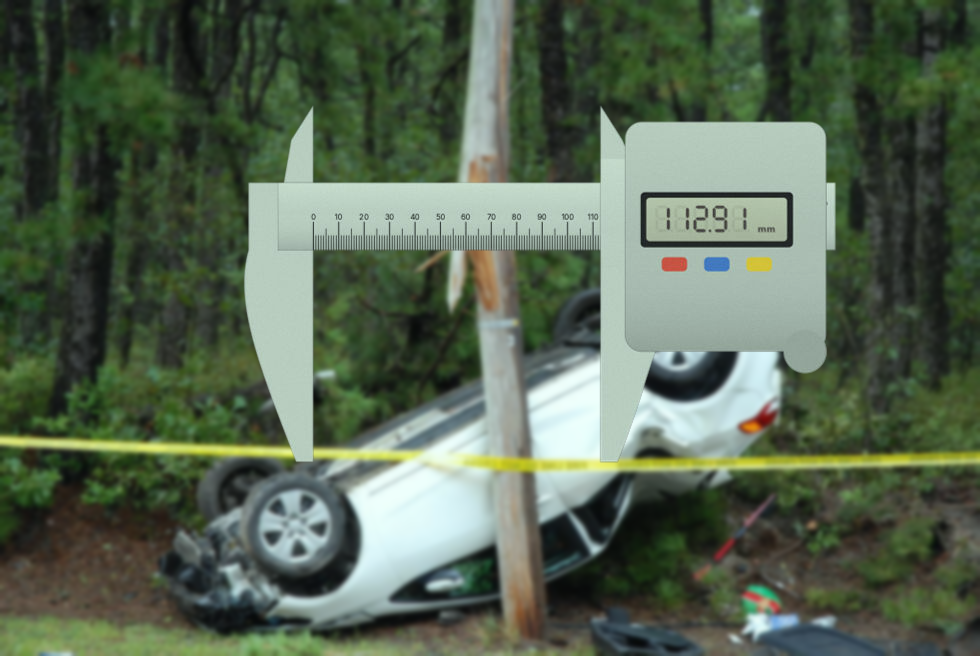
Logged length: value=112.91 unit=mm
